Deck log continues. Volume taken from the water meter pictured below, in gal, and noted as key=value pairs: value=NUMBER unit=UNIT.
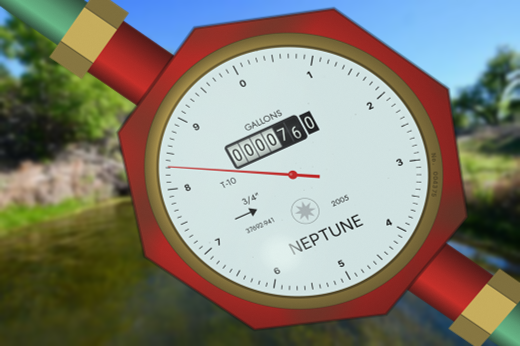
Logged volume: value=758.3 unit=gal
